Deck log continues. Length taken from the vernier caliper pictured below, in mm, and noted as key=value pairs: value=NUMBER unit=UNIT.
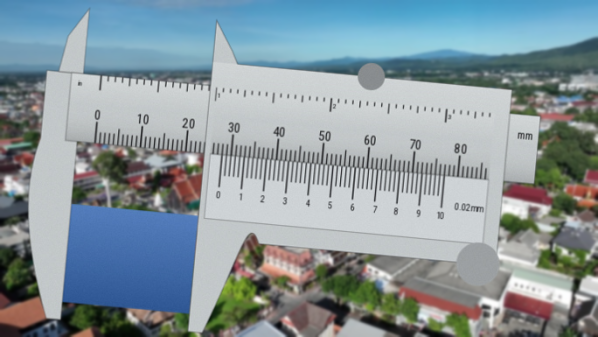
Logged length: value=28.0 unit=mm
